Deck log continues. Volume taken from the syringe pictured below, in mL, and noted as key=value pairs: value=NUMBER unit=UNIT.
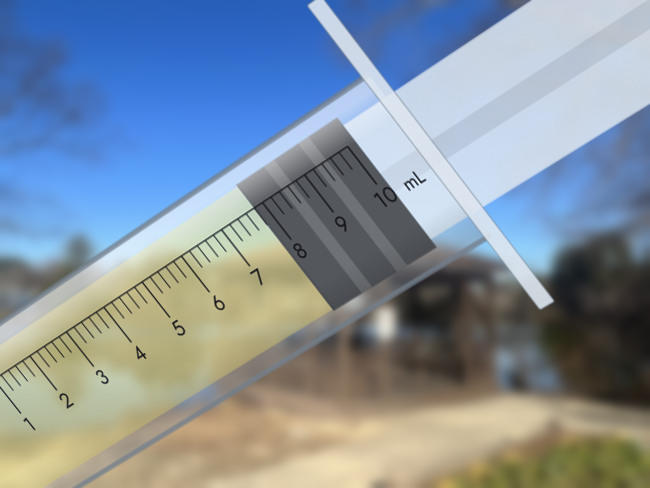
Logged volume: value=7.8 unit=mL
